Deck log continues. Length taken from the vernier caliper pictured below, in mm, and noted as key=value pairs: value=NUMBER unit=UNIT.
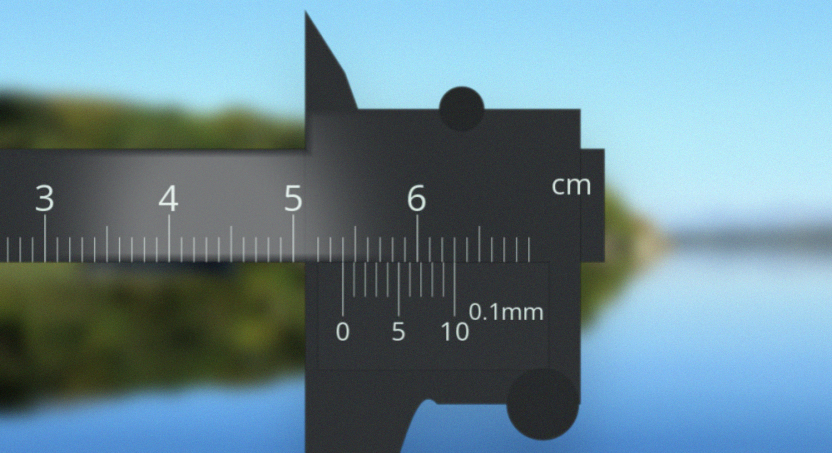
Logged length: value=54.0 unit=mm
